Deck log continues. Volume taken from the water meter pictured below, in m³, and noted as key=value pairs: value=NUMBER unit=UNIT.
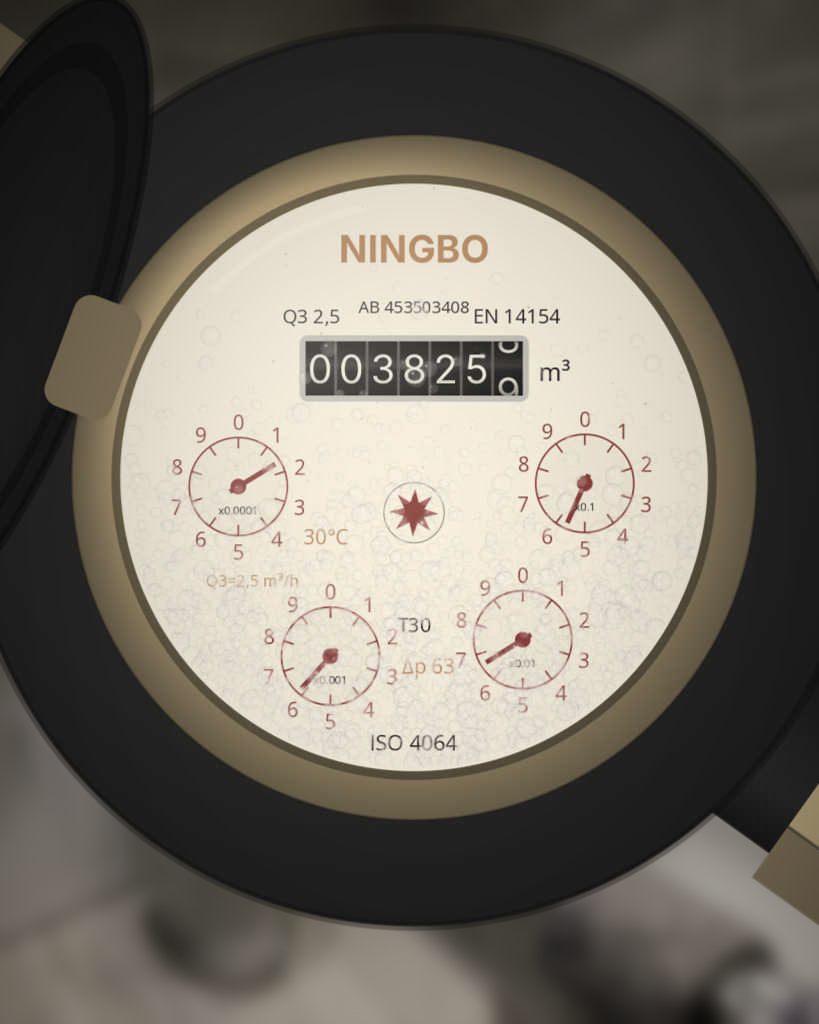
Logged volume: value=38258.5661 unit=m³
